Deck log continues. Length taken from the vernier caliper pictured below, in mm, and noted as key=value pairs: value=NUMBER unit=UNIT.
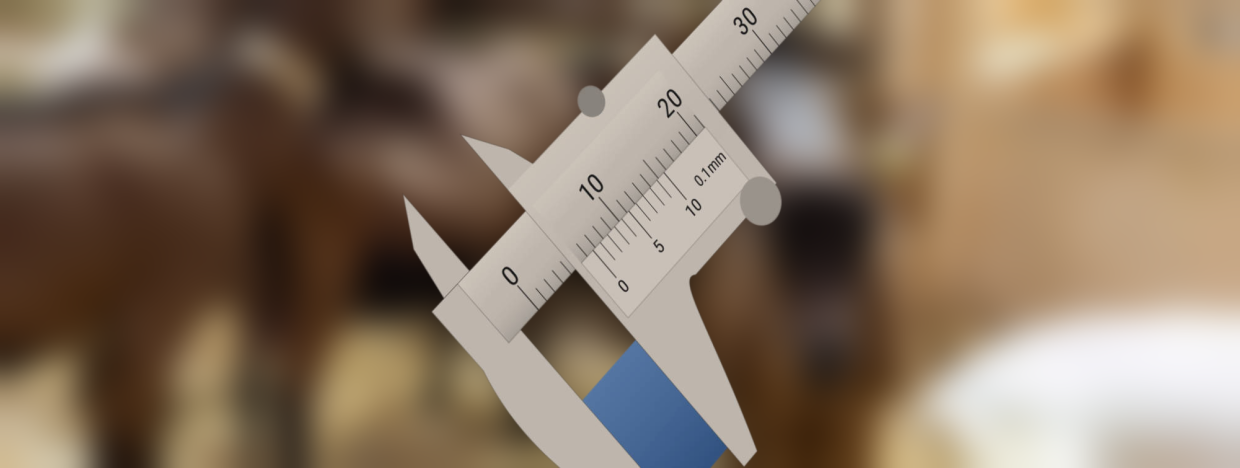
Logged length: value=6.7 unit=mm
